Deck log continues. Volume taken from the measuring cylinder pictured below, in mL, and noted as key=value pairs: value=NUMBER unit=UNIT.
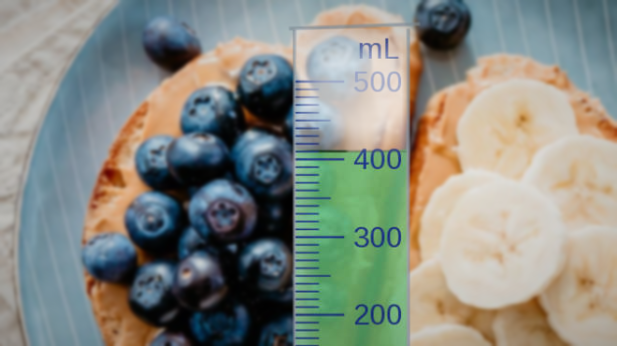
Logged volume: value=410 unit=mL
